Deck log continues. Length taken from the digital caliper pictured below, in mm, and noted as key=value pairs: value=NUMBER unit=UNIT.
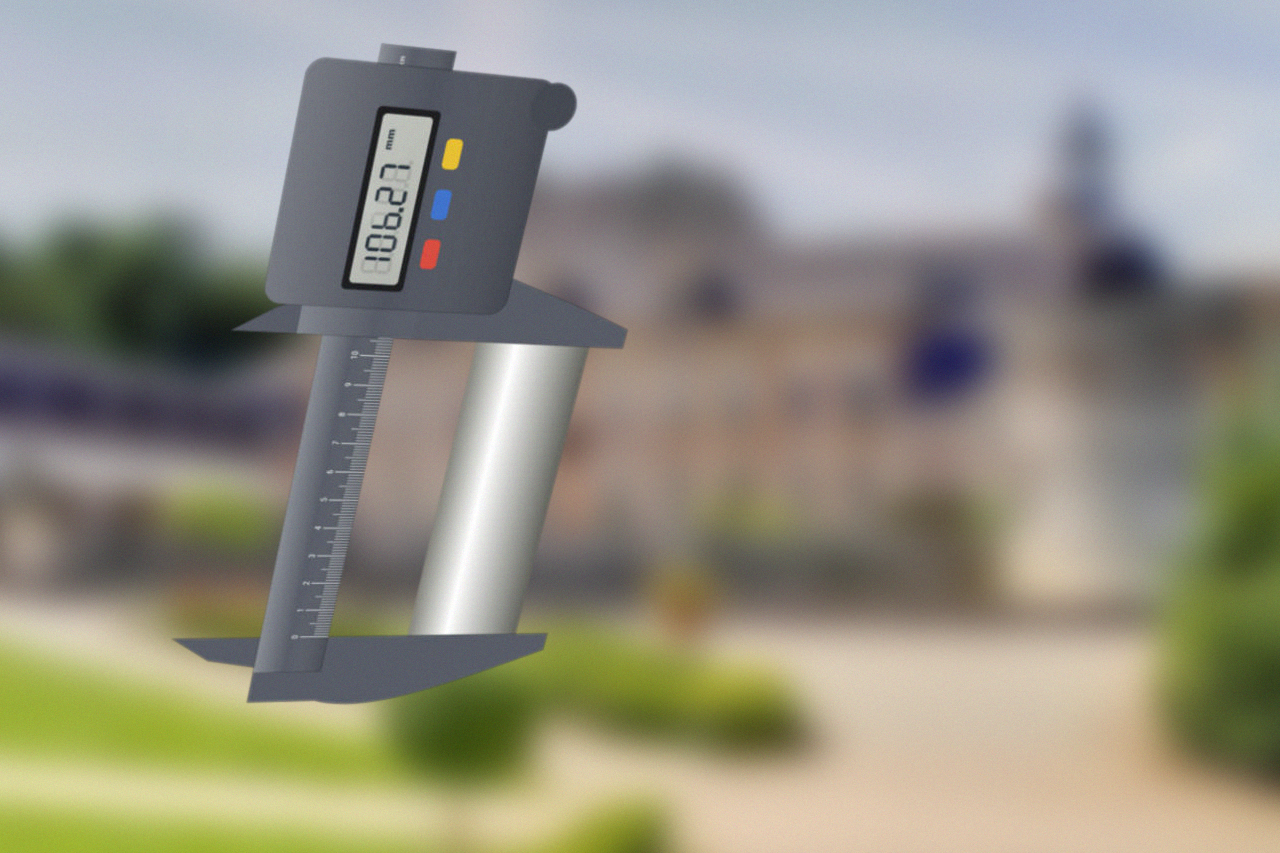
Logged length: value=106.27 unit=mm
